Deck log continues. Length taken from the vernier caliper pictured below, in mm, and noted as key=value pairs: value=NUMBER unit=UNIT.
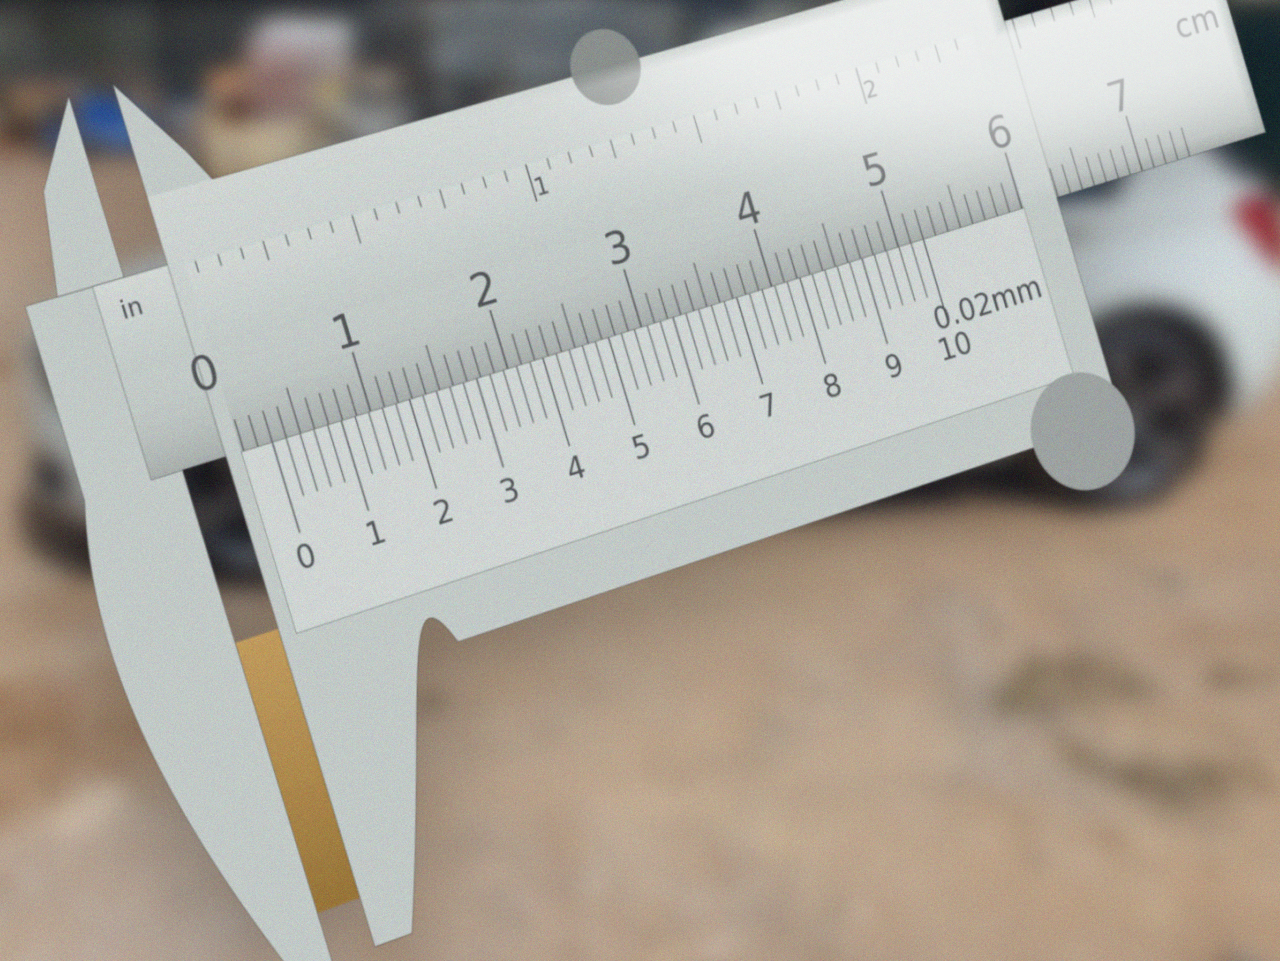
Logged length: value=3.0 unit=mm
